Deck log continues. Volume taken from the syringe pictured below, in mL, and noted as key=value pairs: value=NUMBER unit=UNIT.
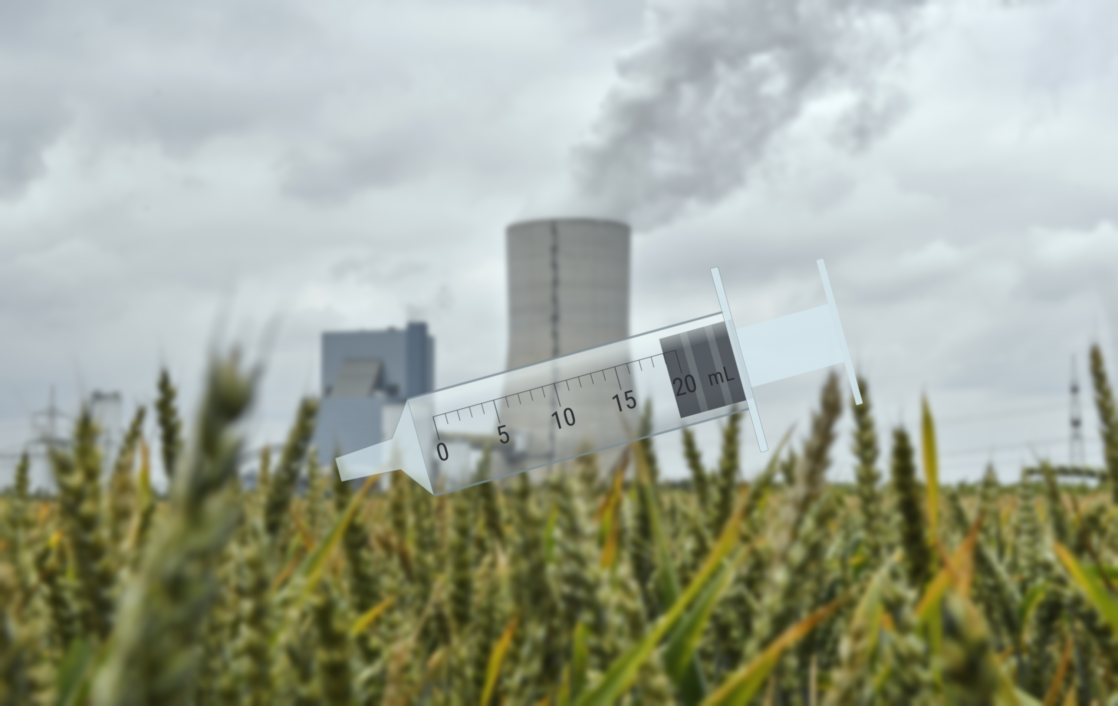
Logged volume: value=19 unit=mL
